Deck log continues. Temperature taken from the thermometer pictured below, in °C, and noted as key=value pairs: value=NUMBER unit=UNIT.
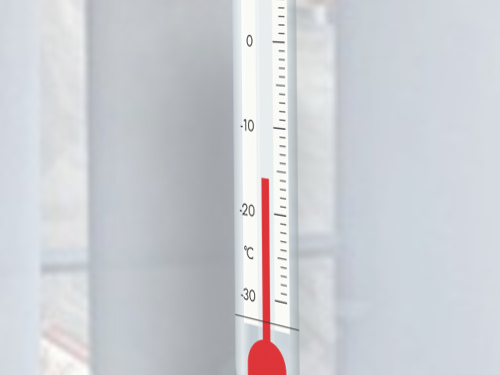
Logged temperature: value=-16 unit=°C
